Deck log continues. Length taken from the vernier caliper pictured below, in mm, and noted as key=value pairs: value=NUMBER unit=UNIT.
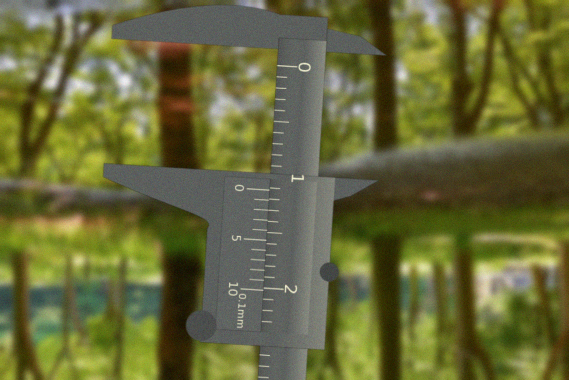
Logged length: value=11.2 unit=mm
